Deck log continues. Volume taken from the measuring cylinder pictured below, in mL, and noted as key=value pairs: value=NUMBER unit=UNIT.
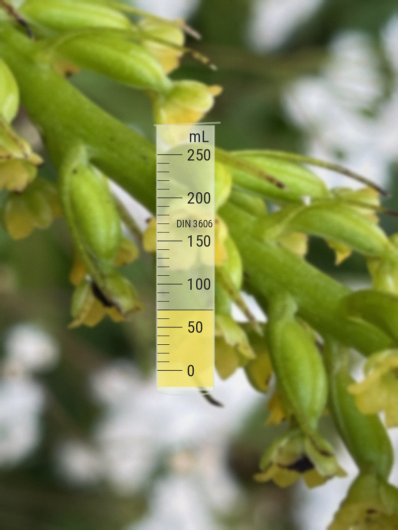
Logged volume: value=70 unit=mL
